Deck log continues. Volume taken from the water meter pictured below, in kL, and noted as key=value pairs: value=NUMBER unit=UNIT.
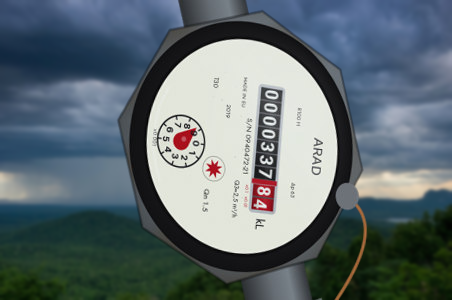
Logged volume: value=337.838 unit=kL
